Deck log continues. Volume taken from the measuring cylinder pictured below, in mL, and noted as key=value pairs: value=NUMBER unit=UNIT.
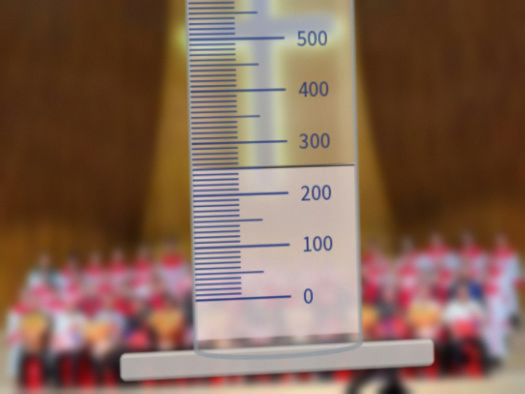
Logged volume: value=250 unit=mL
